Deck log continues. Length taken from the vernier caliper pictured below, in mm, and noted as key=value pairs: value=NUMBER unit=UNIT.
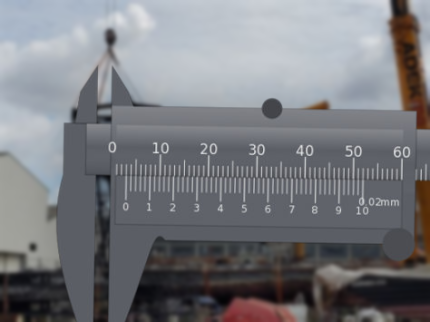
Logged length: value=3.0 unit=mm
